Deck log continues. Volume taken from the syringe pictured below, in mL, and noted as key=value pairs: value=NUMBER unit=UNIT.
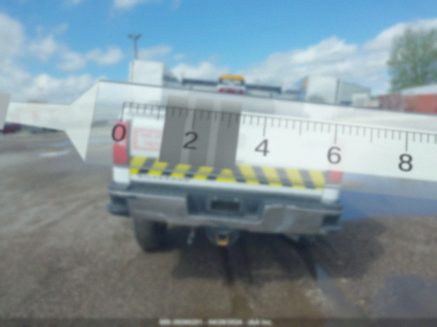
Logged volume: value=1.2 unit=mL
